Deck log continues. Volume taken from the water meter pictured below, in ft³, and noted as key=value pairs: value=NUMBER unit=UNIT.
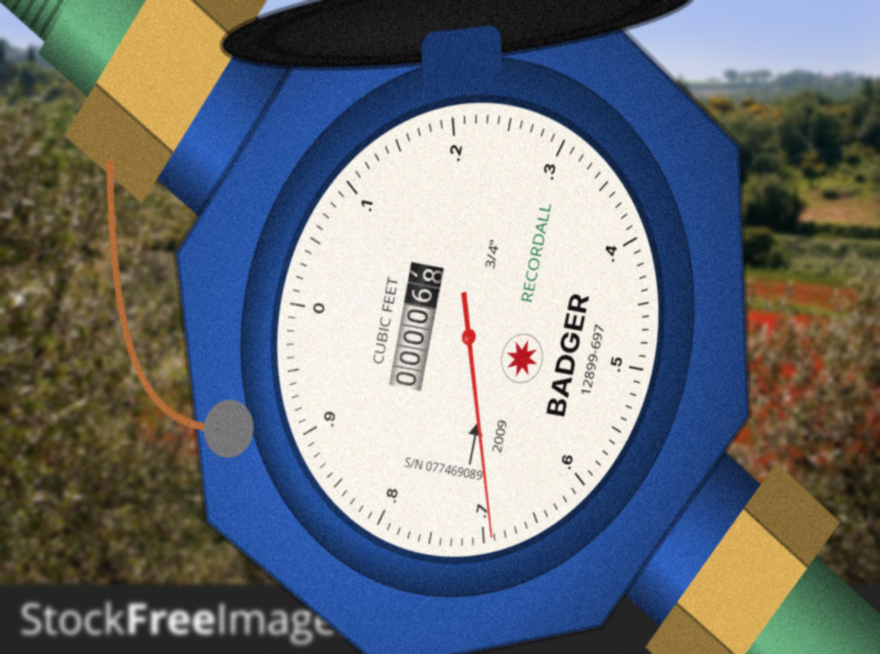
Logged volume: value=67.69 unit=ft³
